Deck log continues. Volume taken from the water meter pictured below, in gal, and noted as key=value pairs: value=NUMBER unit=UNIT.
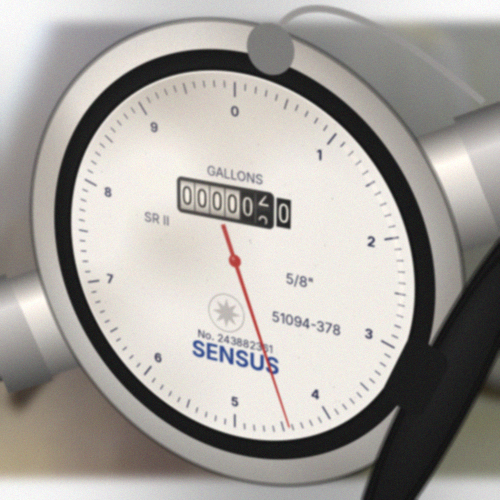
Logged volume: value=24.4 unit=gal
